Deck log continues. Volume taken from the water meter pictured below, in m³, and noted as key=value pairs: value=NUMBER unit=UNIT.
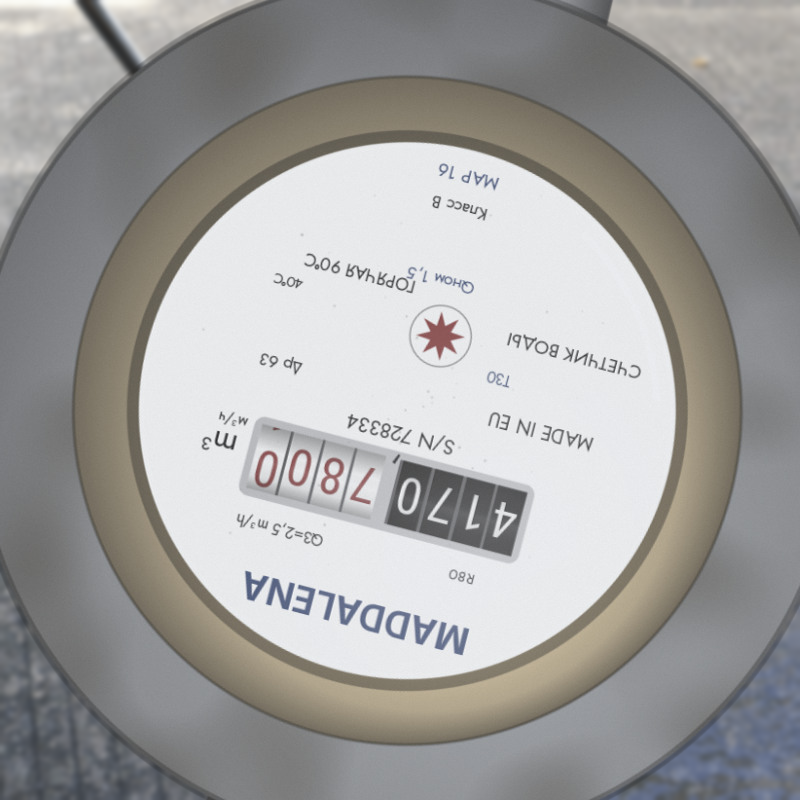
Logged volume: value=4170.7800 unit=m³
